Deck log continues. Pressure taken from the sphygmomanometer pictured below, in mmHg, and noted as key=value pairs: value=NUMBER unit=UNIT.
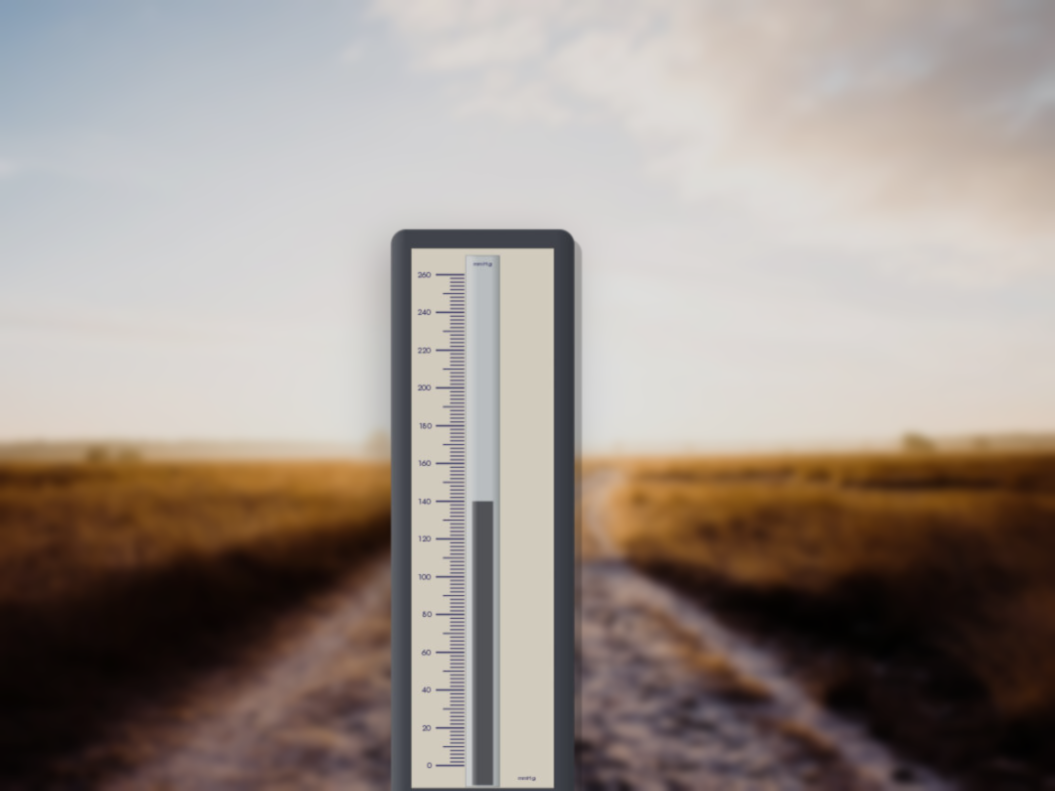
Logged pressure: value=140 unit=mmHg
